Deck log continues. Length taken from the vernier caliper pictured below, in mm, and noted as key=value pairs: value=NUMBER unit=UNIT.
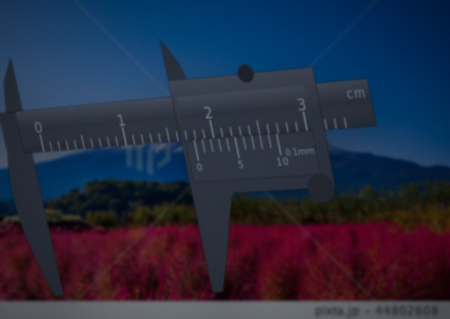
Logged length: value=17.8 unit=mm
